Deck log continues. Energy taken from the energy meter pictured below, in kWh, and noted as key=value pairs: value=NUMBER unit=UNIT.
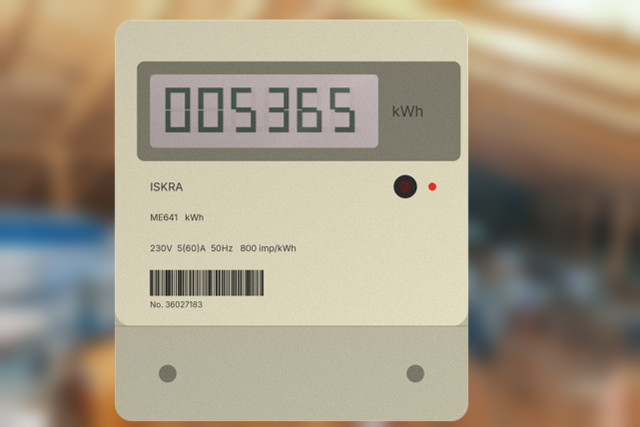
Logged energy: value=5365 unit=kWh
